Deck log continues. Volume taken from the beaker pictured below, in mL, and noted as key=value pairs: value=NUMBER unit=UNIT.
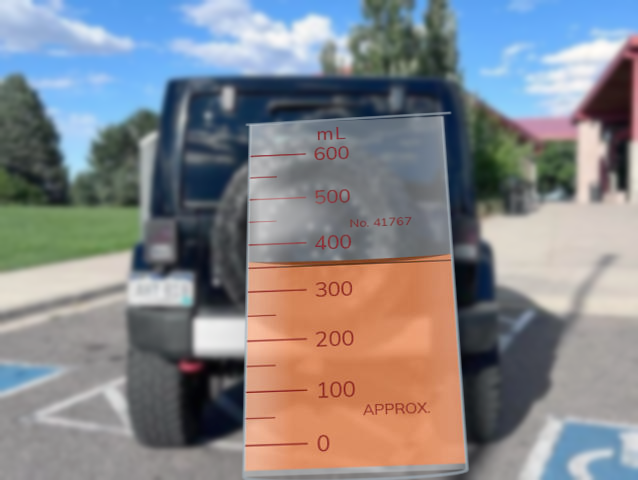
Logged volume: value=350 unit=mL
